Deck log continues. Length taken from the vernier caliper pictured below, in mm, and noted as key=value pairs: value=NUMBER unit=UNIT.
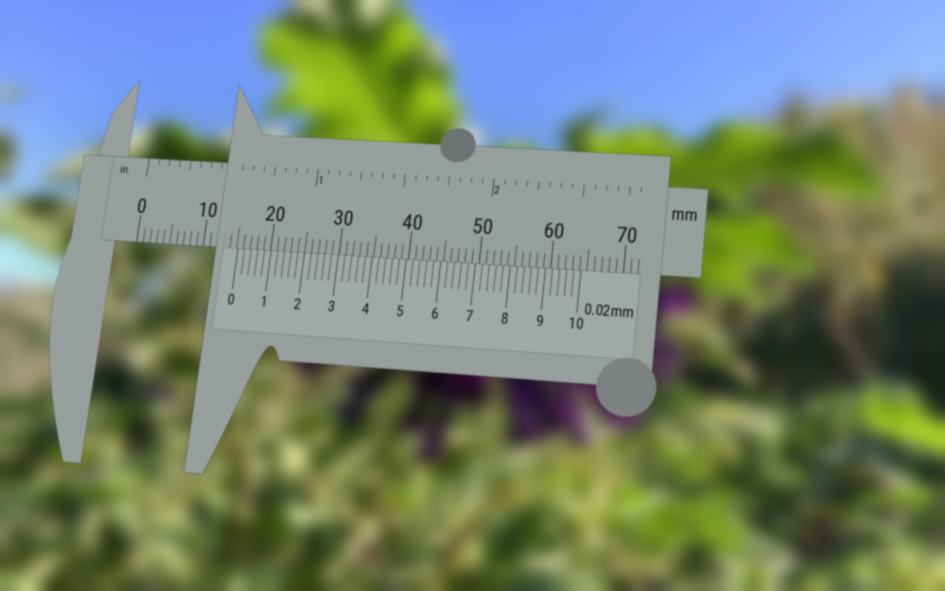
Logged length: value=15.2 unit=mm
